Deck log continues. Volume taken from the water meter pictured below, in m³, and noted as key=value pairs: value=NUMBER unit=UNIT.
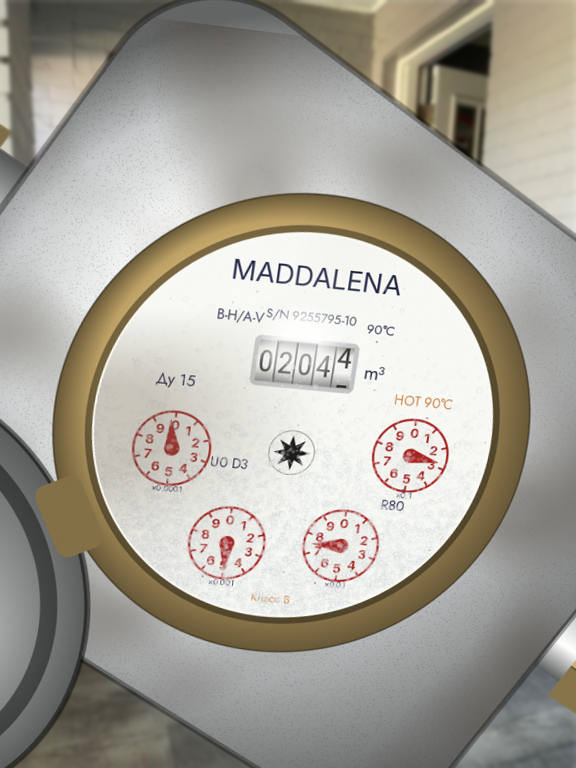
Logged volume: value=2044.2749 unit=m³
